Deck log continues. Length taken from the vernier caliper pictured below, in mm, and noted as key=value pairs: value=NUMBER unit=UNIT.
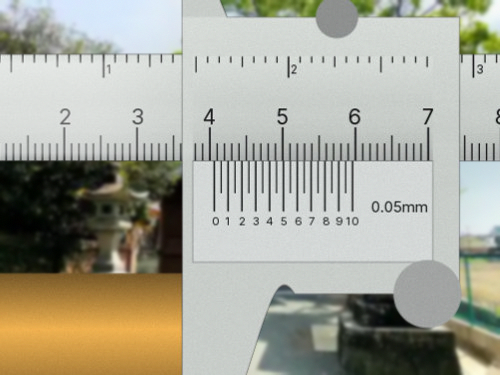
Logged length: value=40.6 unit=mm
